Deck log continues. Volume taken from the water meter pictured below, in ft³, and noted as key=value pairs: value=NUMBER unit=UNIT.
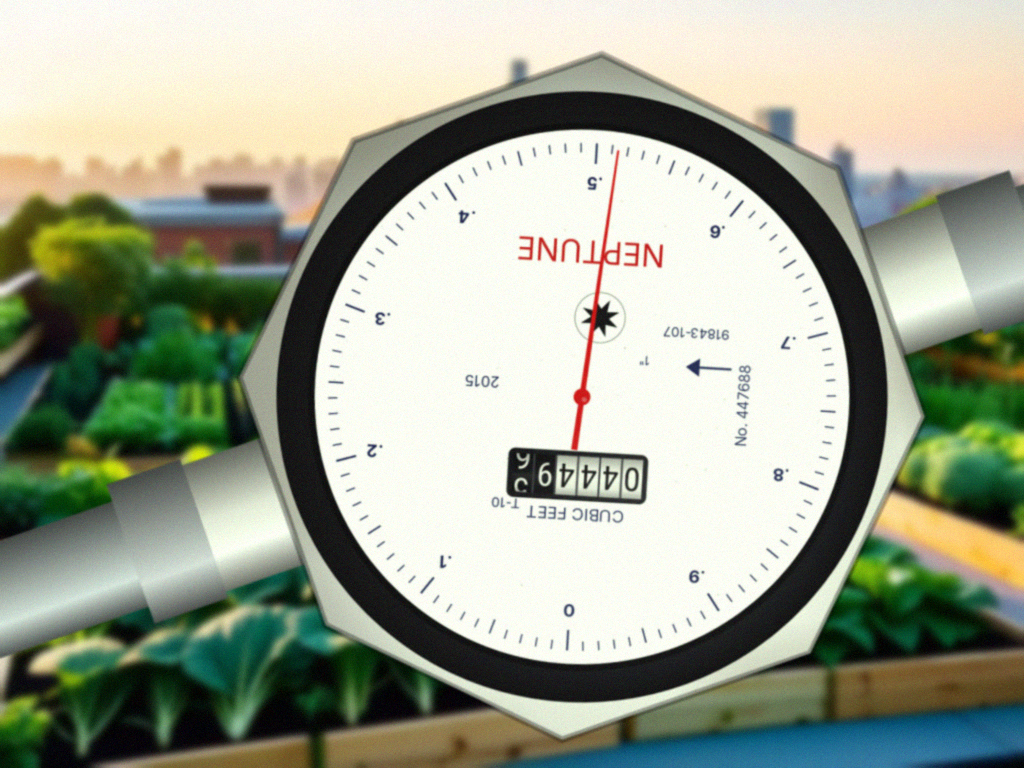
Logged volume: value=44495.51 unit=ft³
